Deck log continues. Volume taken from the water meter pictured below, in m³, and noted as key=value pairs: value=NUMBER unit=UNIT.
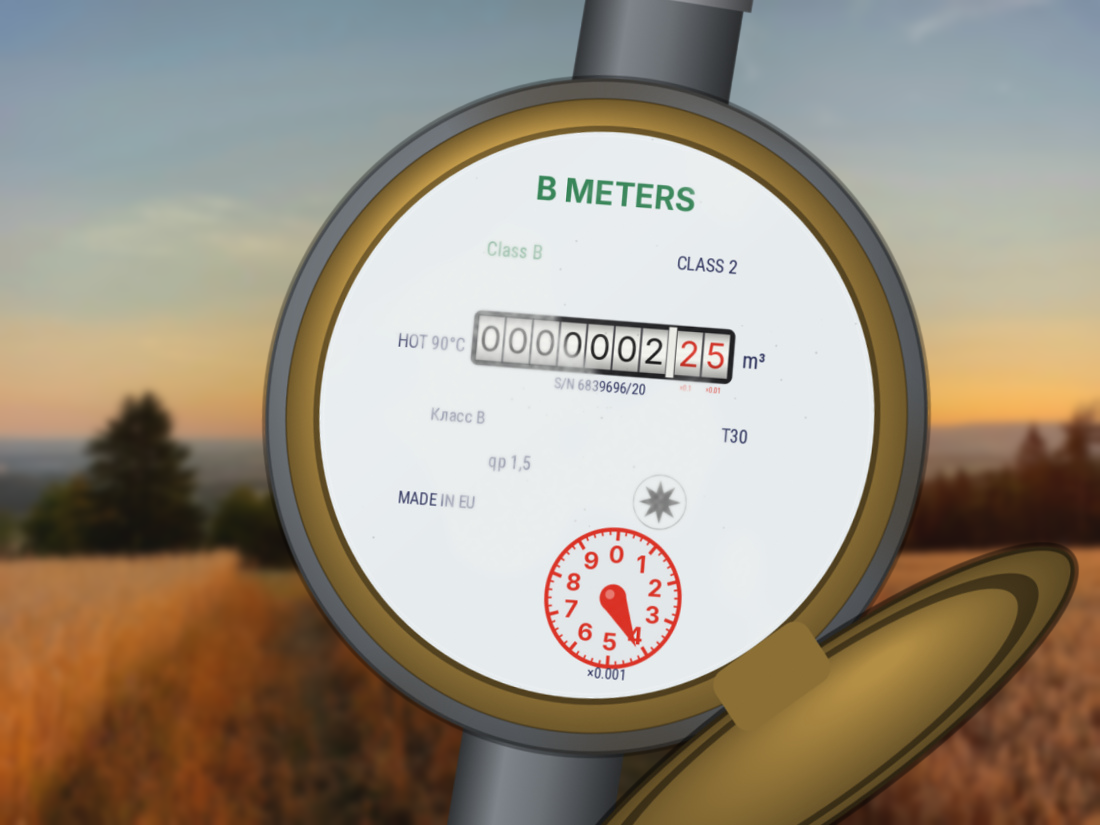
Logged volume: value=2.254 unit=m³
